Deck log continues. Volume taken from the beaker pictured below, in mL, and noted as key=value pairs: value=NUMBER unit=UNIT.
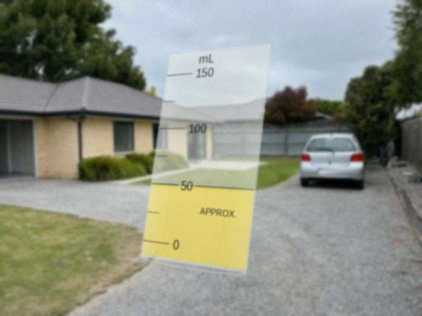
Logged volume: value=50 unit=mL
